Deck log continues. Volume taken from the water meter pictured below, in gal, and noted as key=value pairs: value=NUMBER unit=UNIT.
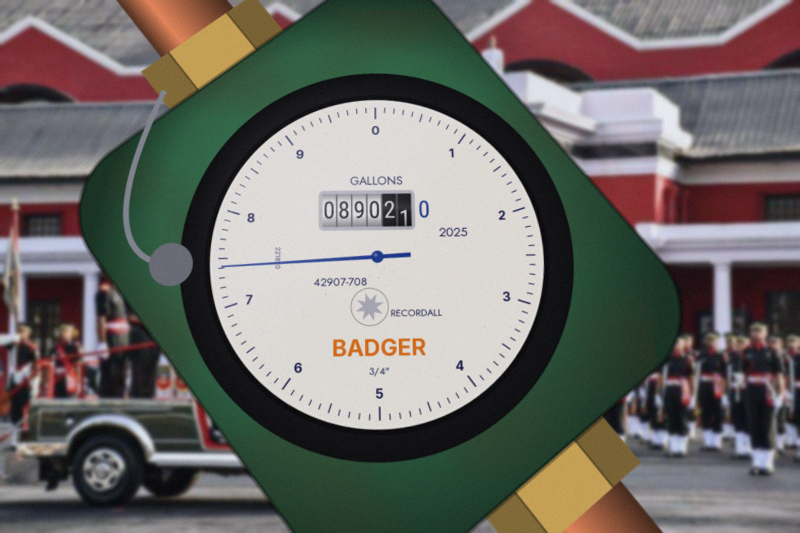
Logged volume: value=890207.4 unit=gal
